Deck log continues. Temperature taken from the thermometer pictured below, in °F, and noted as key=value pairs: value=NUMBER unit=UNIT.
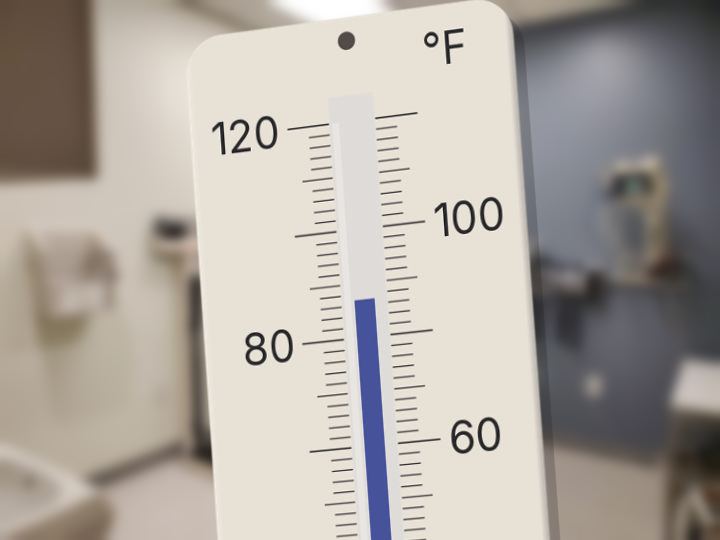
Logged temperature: value=87 unit=°F
